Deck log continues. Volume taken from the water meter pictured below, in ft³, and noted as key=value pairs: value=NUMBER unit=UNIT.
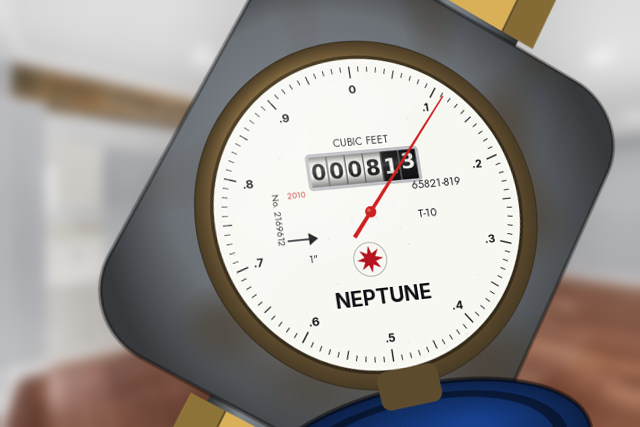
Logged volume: value=813.11 unit=ft³
